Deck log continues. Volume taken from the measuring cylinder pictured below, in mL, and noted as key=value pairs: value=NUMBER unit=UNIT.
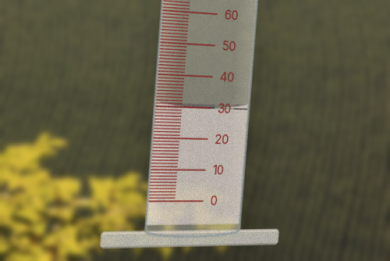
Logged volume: value=30 unit=mL
